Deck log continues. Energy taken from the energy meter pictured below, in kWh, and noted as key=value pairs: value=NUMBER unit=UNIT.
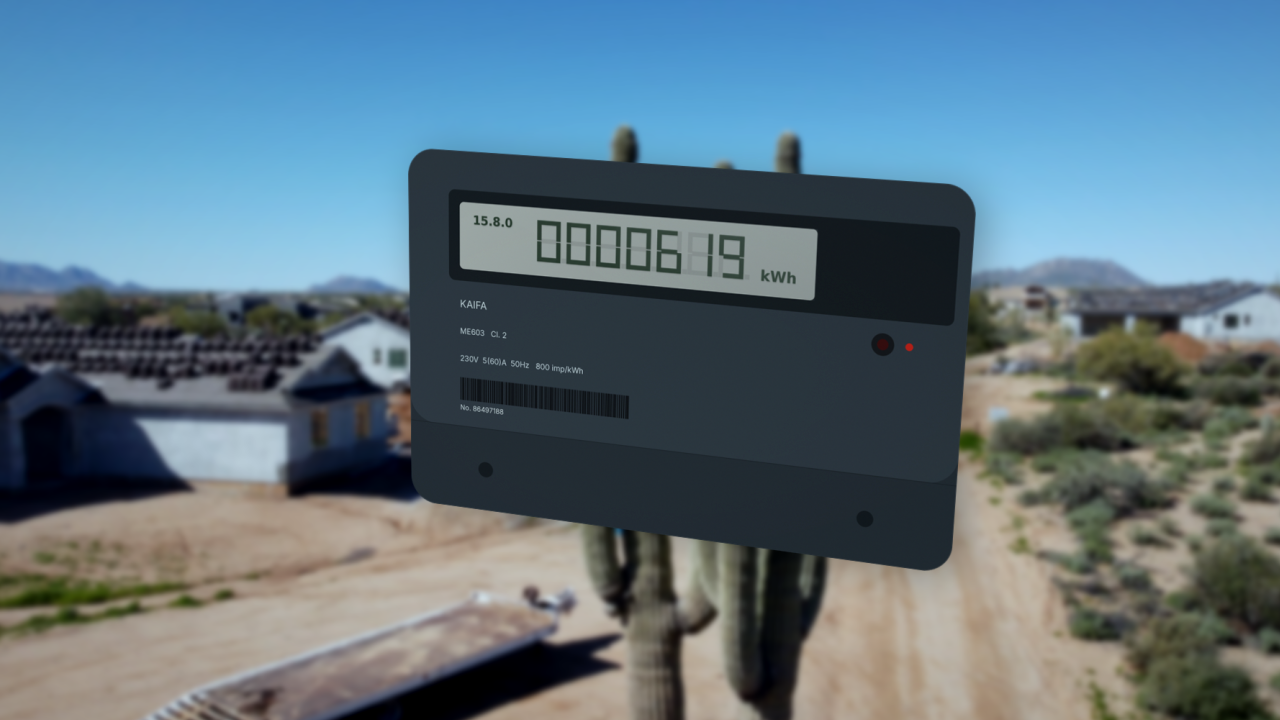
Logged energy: value=619 unit=kWh
